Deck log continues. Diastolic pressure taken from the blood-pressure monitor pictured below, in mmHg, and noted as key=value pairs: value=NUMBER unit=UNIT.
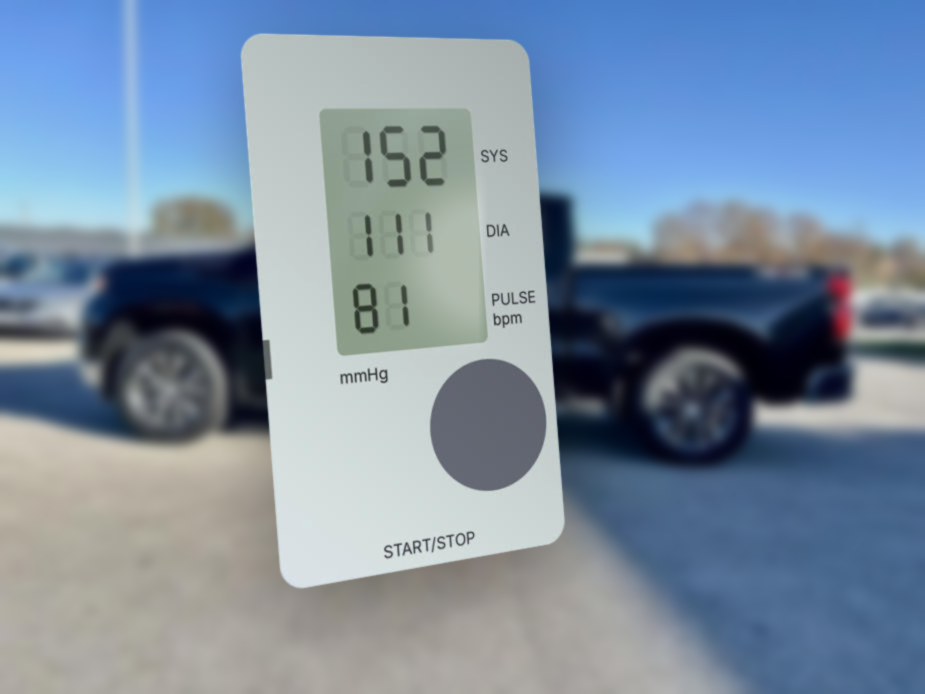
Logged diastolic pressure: value=111 unit=mmHg
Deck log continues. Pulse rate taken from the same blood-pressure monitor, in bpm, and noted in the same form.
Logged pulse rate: value=81 unit=bpm
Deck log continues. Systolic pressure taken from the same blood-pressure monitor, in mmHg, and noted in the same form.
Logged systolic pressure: value=152 unit=mmHg
